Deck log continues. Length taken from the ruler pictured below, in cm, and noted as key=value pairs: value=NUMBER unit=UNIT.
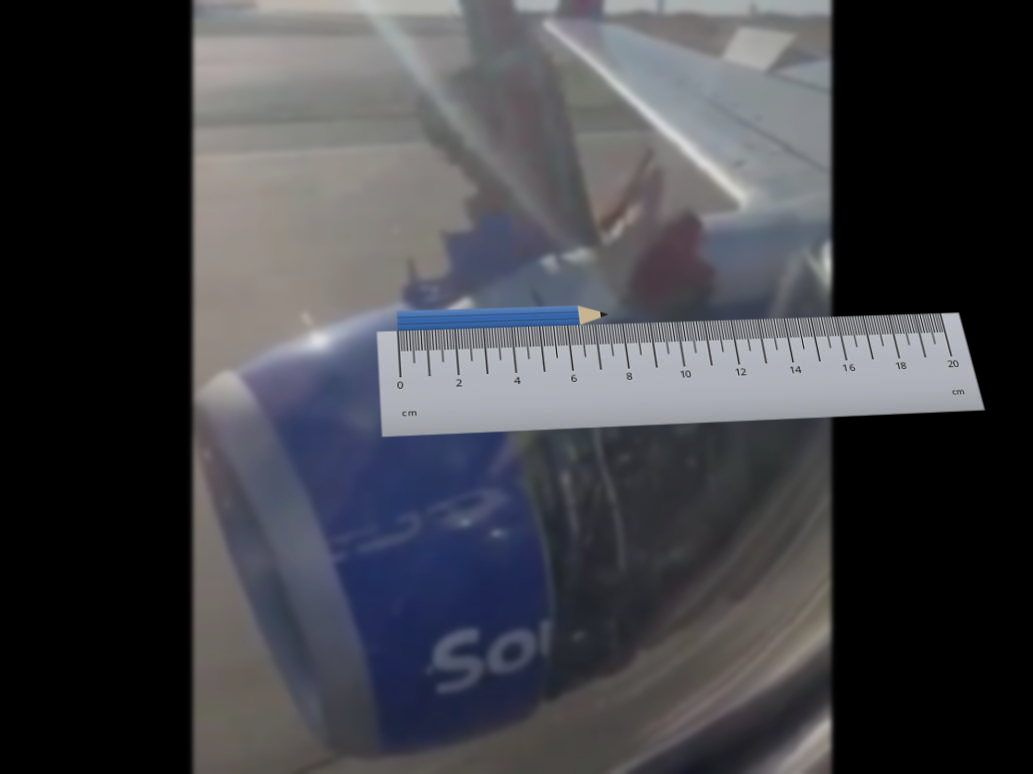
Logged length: value=7.5 unit=cm
